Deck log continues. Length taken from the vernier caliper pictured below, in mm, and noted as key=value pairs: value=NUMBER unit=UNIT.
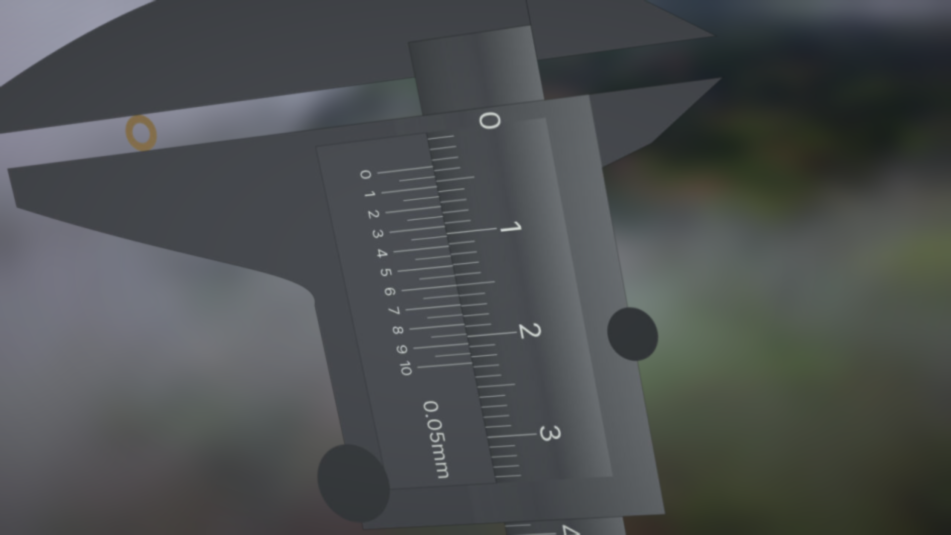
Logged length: value=3.6 unit=mm
